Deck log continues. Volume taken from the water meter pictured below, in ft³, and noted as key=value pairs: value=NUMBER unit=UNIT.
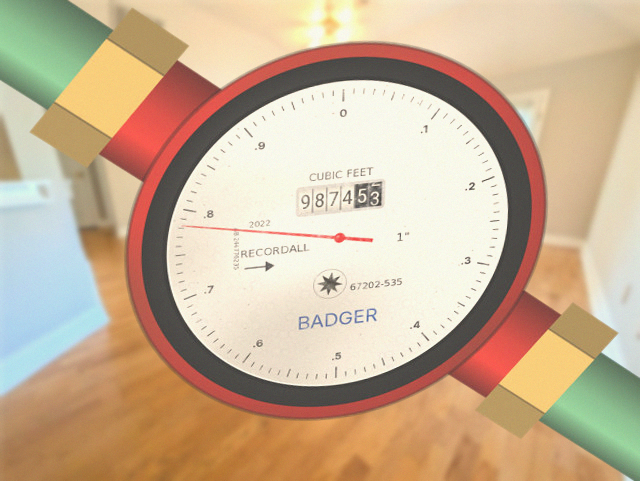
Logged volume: value=987452.78 unit=ft³
